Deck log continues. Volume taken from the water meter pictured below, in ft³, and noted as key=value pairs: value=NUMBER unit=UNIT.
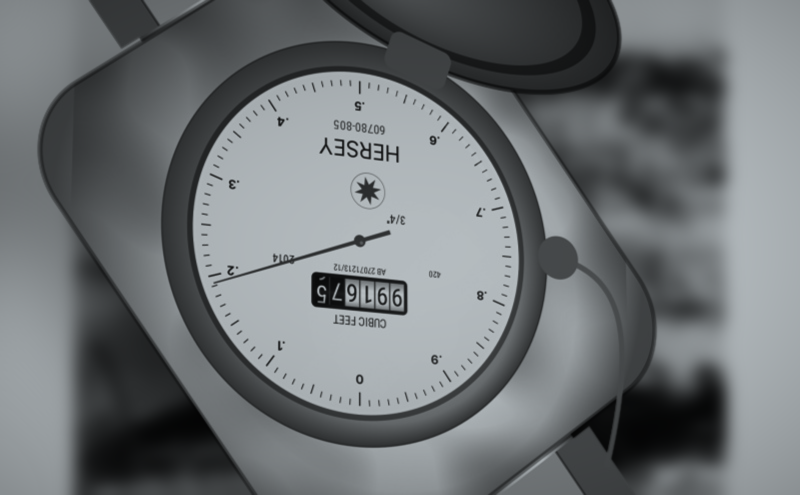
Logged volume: value=991675.19 unit=ft³
